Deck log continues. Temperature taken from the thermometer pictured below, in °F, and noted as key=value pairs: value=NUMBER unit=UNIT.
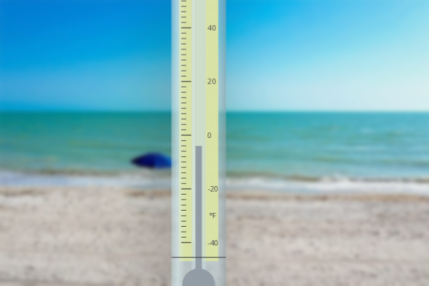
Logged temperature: value=-4 unit=°F
